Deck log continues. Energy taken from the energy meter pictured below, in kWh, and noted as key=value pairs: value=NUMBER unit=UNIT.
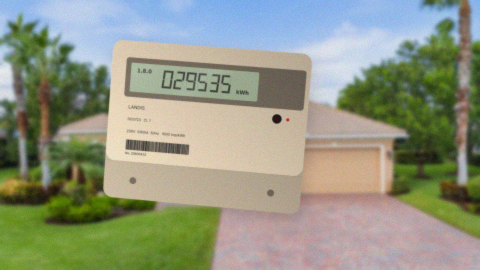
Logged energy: value=29535 unit=kWh
